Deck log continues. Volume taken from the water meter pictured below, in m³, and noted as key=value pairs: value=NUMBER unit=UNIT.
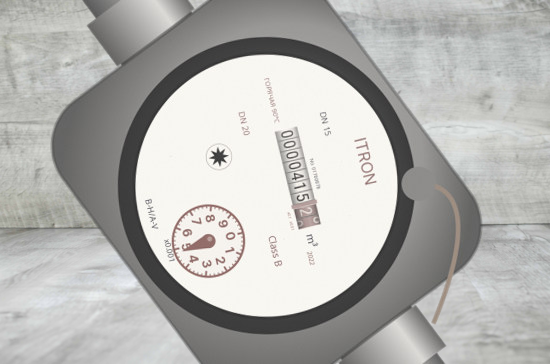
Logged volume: value=415.284 unit=m³
